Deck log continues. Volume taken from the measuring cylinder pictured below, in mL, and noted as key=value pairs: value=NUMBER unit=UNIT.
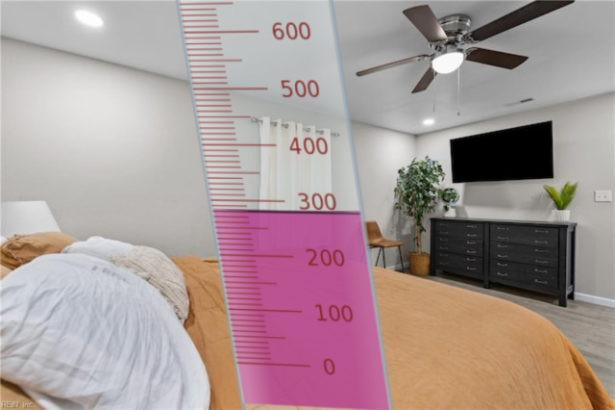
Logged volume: value=280 unit=mL
